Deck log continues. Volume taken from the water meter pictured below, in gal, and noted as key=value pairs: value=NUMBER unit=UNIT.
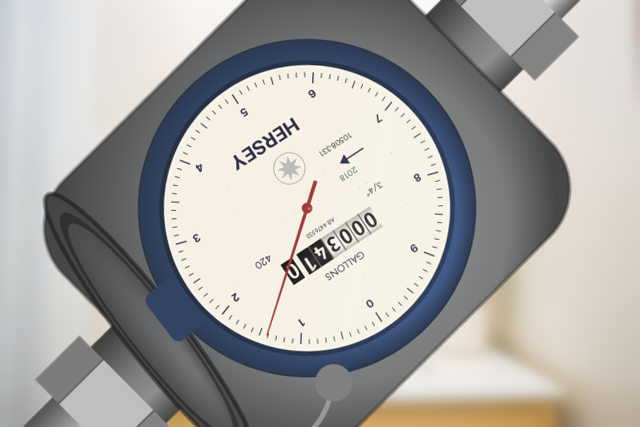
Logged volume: value=3411.4 unit=gal
